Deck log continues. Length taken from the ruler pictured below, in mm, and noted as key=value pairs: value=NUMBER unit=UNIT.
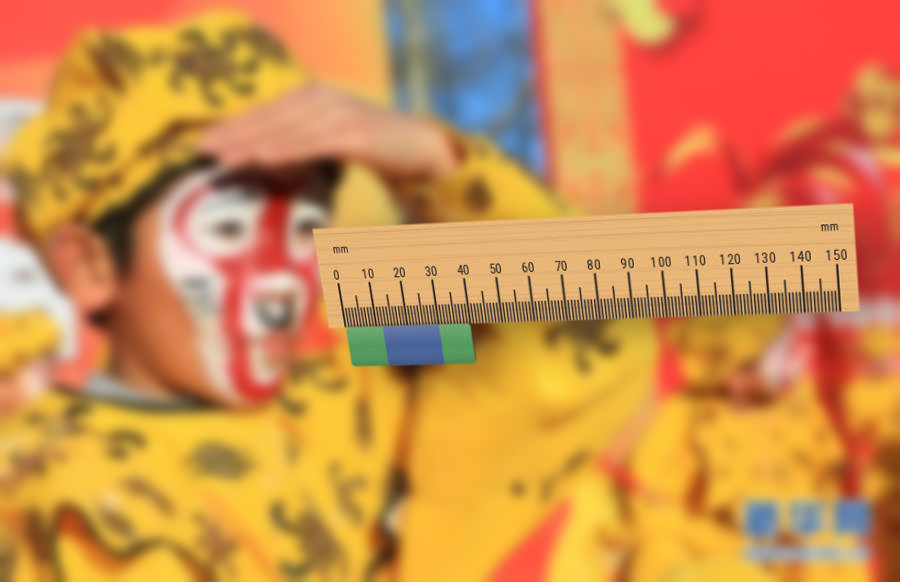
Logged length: value=40 unit=mm
